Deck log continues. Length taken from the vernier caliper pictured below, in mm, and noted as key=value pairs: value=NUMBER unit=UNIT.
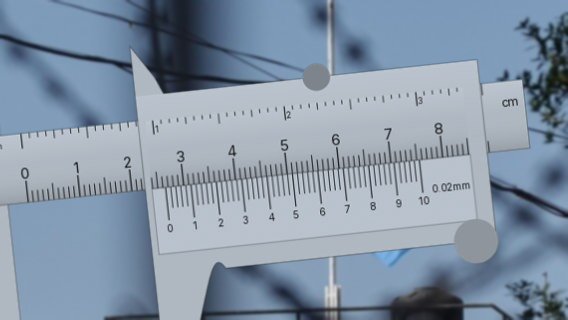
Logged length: value=26.5 unit=mm
